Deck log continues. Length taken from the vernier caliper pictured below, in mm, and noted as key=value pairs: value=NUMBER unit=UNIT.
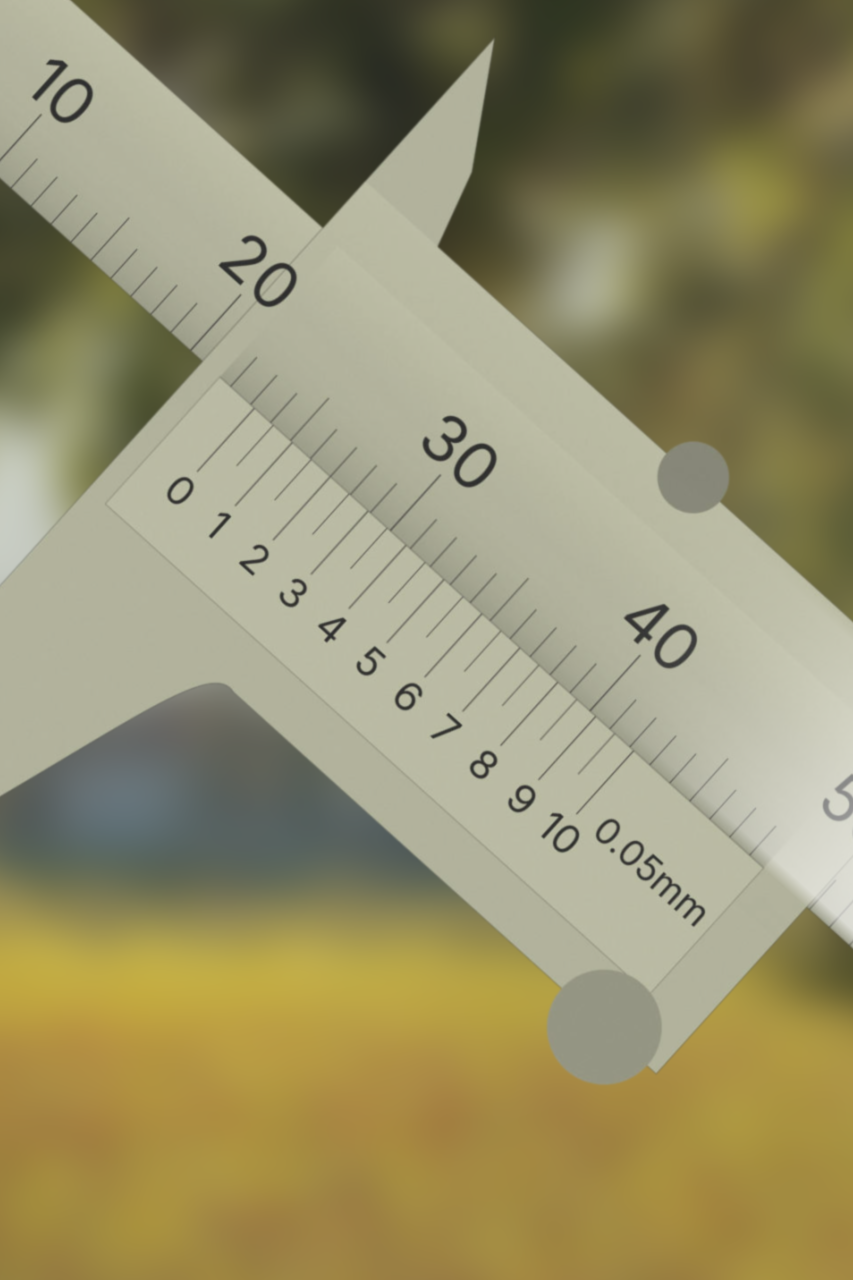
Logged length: value=23.2 unit=mm
